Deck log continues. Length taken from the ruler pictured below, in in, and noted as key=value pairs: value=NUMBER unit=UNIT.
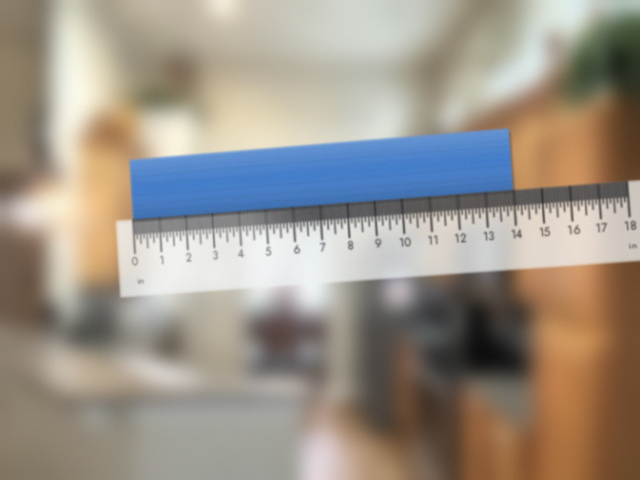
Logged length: value=14 unit=in
